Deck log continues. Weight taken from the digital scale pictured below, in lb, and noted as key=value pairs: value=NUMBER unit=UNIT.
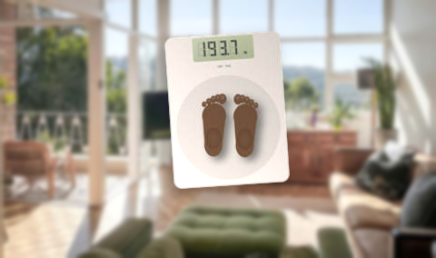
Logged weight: value=193.7 unit=lb
